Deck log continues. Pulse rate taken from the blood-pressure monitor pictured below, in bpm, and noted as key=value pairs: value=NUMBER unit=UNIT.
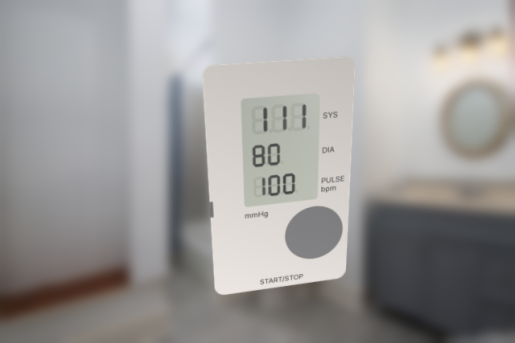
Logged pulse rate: value=100 unit=bpm
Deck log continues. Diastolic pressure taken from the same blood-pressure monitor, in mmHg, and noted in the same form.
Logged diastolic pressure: value=80 unit=mmHg
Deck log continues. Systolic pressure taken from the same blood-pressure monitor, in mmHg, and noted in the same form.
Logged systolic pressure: value=111 unit=mmHg
